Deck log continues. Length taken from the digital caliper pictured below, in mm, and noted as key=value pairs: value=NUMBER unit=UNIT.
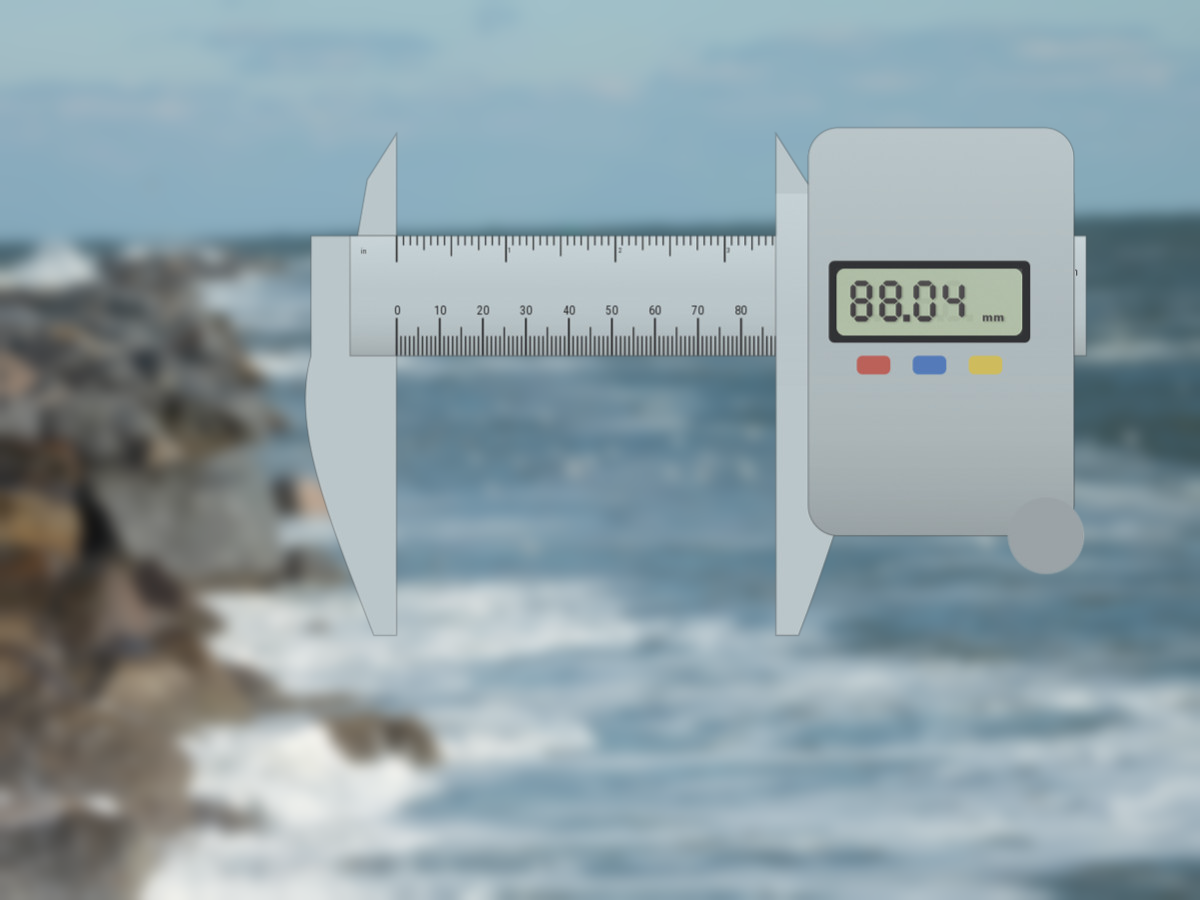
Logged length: value=88.04 unit=mm
